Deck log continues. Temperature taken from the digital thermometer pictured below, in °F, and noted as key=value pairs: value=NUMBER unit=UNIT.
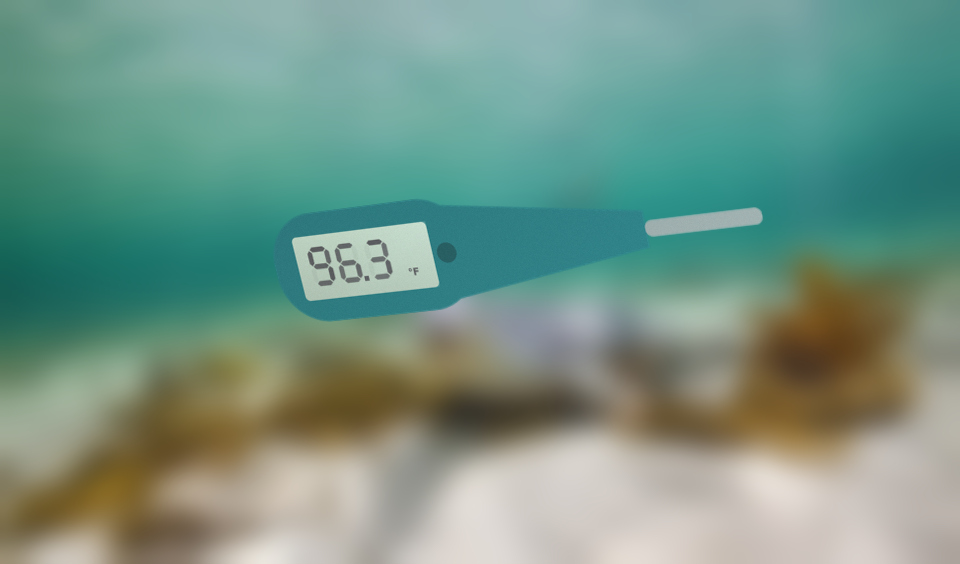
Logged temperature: value=96.3 unit=°F
